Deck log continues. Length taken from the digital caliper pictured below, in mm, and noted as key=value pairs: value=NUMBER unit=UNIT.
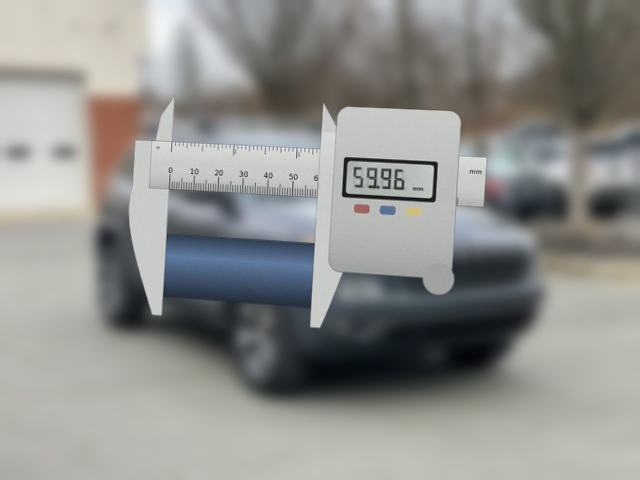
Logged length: value=59.96 unit=mm
